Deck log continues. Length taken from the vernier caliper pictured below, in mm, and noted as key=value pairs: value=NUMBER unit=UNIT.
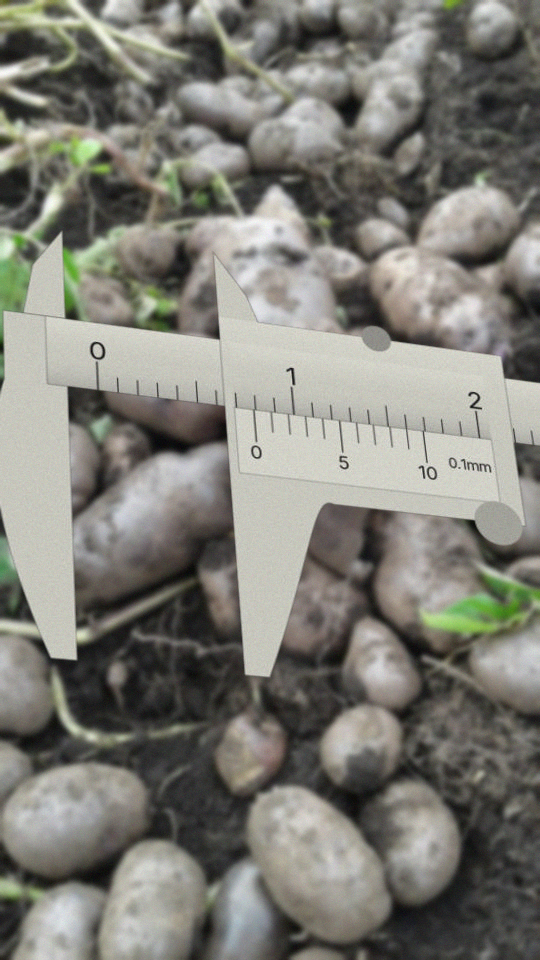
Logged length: value=7.9 unit=mm
